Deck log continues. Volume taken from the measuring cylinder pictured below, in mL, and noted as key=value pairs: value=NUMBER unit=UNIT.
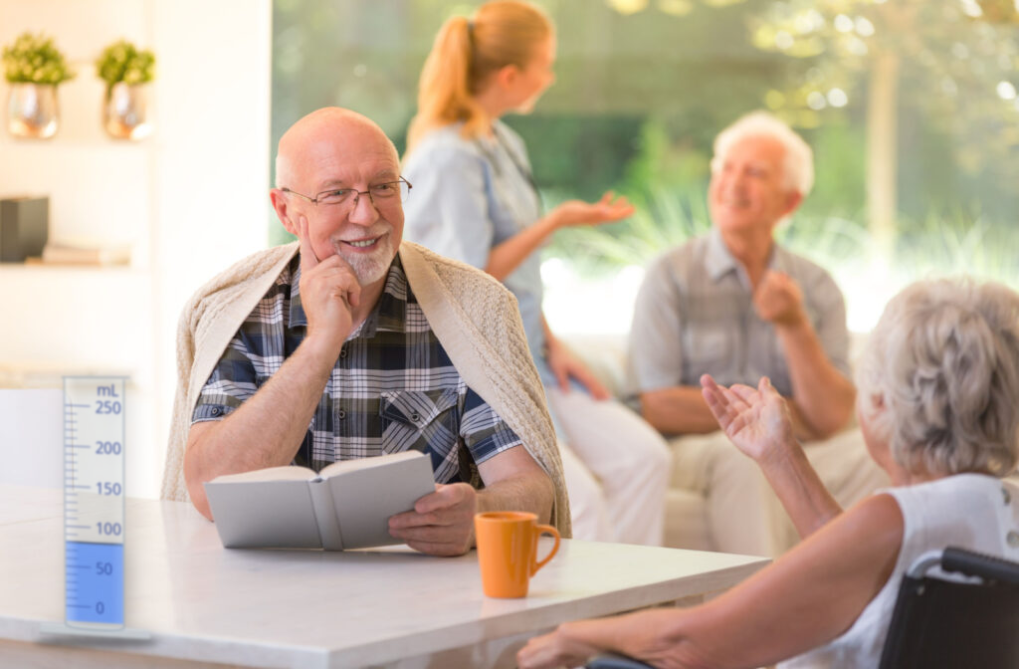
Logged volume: value=80 unit=mL
